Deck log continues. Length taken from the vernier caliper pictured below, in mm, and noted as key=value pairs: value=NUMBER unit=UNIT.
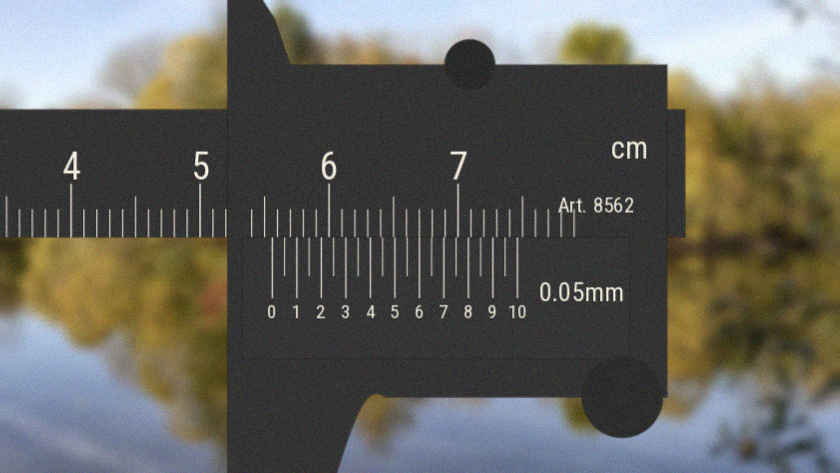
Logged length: value=55.6 unit=mm
